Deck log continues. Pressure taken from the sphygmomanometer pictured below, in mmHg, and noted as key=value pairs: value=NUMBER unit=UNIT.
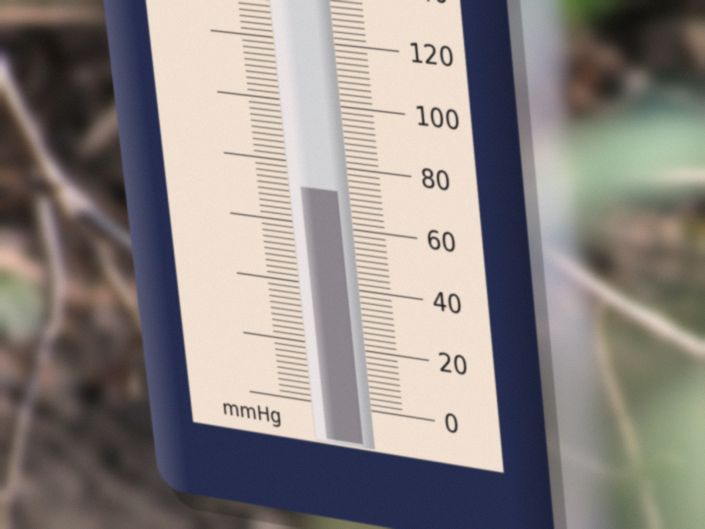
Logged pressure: value=72 unit=mmHg
